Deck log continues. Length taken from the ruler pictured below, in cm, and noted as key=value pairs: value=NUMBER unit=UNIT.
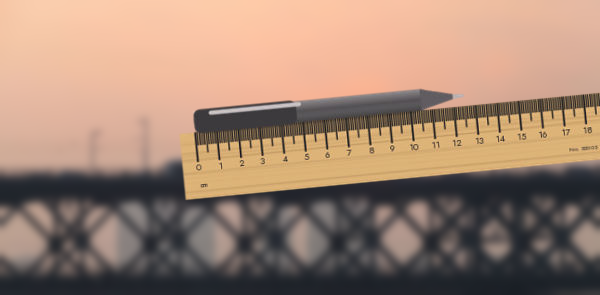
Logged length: value=12.5 unit=cm
